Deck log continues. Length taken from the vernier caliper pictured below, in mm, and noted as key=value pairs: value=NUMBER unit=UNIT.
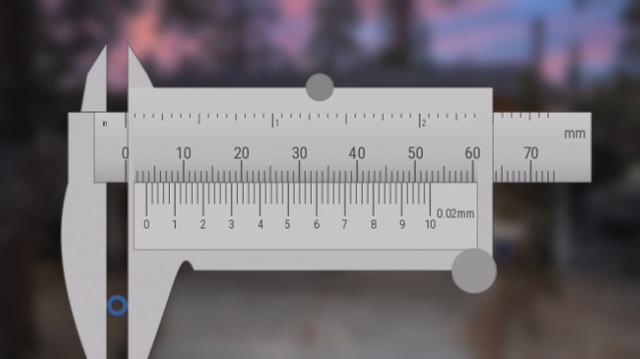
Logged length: value=3.6 unit=mm
